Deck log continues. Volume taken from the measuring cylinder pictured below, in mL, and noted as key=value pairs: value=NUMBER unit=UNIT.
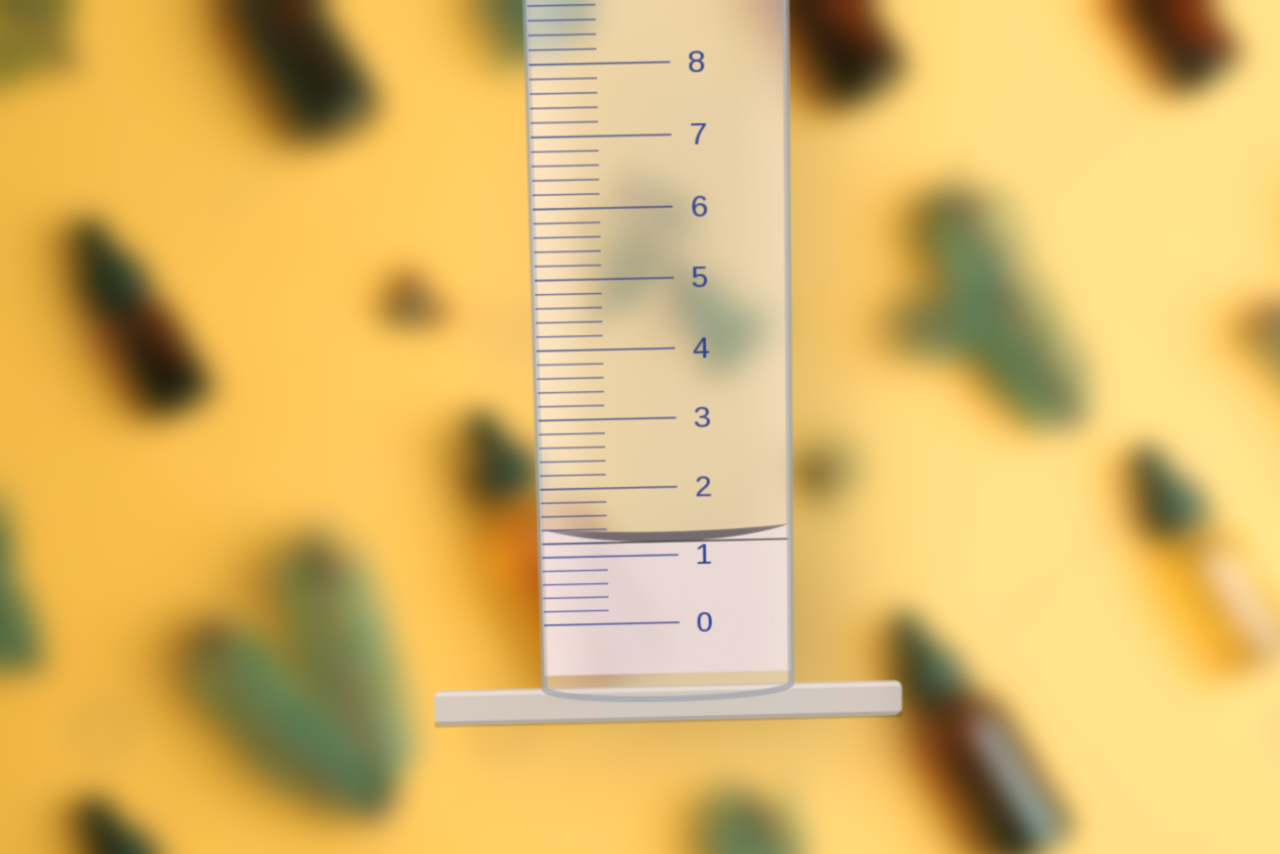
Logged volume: value=1.2 unit=mL
